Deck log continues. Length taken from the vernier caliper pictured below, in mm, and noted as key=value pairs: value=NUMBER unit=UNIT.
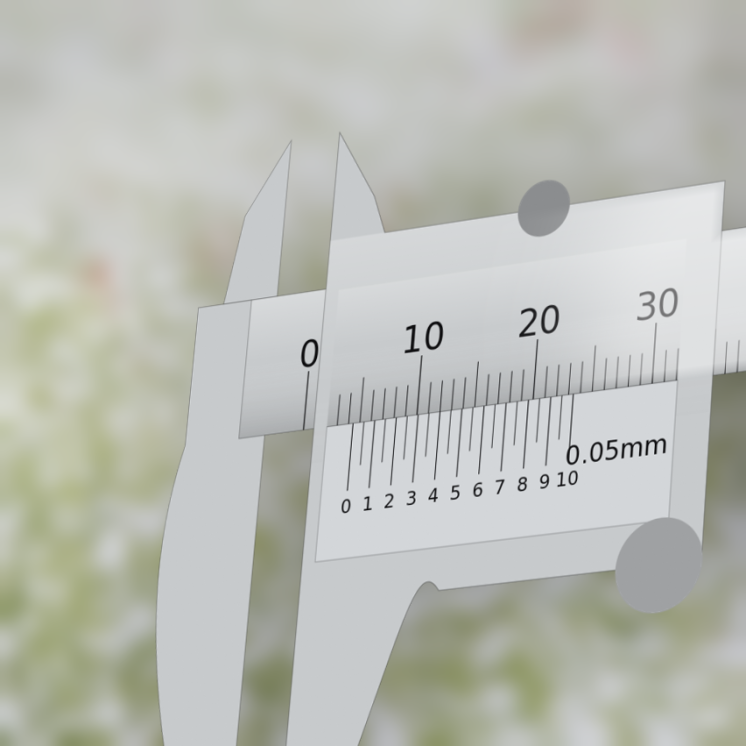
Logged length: value=4.4 unit=mm
